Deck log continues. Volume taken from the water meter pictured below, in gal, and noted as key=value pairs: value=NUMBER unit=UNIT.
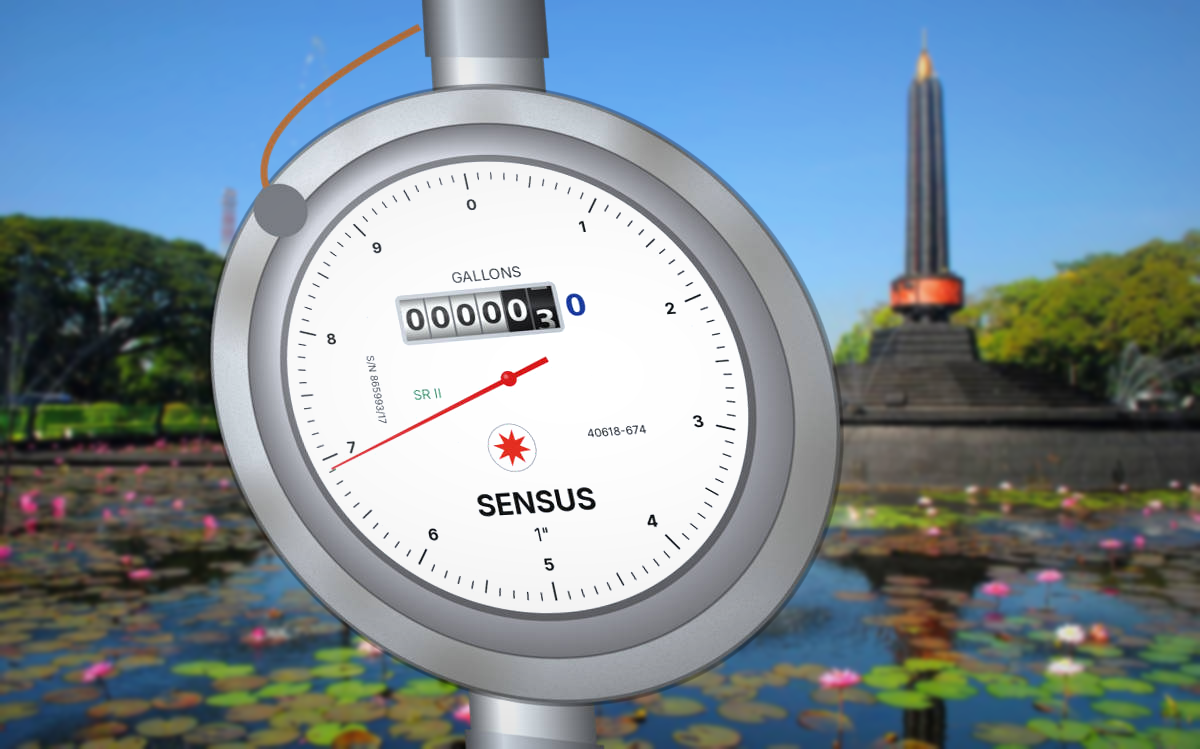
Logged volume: value=26.9 unit=gal
